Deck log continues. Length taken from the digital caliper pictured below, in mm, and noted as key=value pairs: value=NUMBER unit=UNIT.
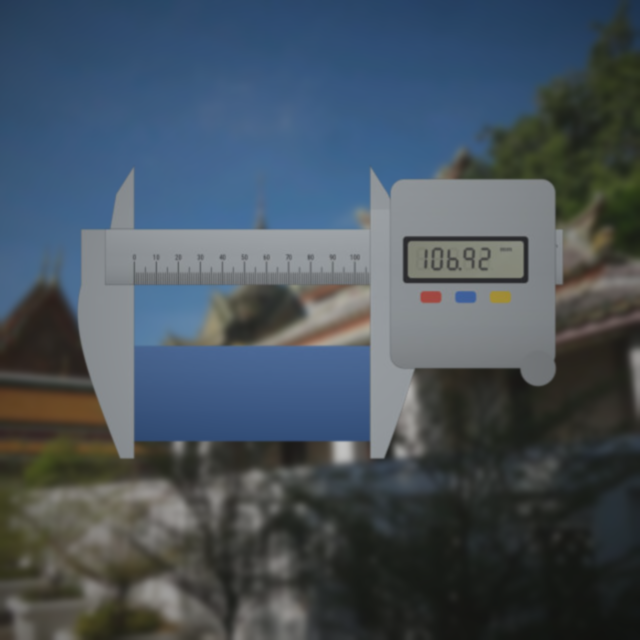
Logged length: value=106.92 unit=mm
